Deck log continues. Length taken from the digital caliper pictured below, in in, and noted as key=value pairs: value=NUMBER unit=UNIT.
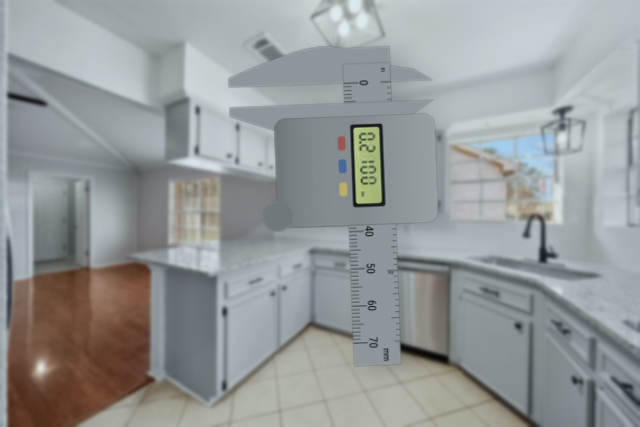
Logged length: value=0.2100 unit=in
